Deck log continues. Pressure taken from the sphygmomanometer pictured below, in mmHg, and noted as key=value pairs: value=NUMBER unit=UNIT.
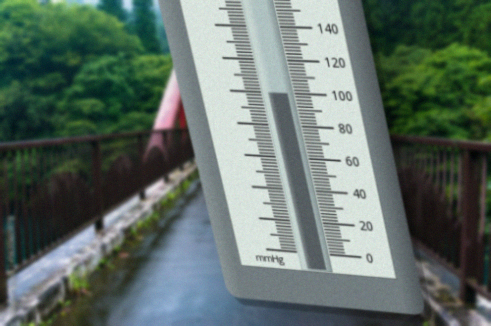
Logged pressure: value=100 unit=mmHg
